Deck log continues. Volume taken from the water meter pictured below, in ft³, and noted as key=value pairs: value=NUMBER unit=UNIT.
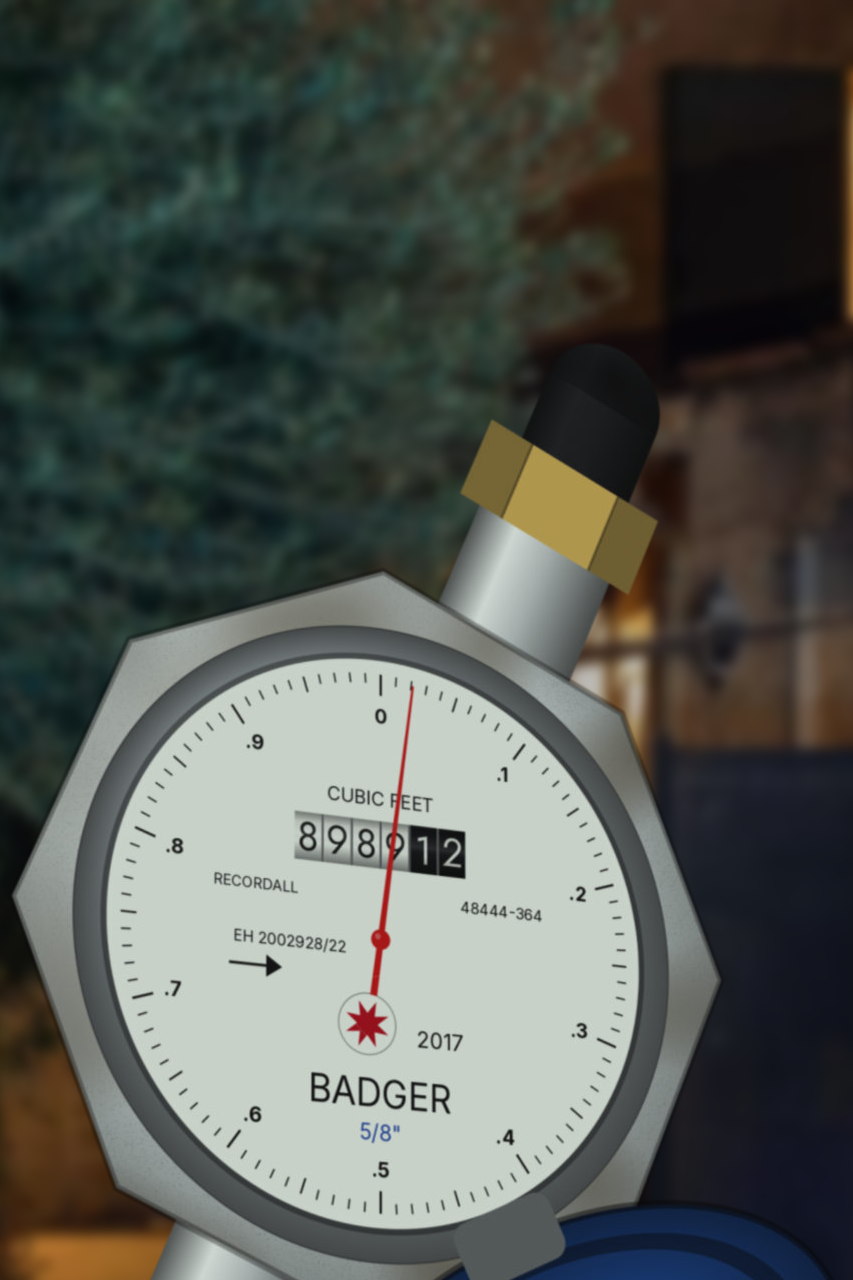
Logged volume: value=898912.02 unit=ft³
